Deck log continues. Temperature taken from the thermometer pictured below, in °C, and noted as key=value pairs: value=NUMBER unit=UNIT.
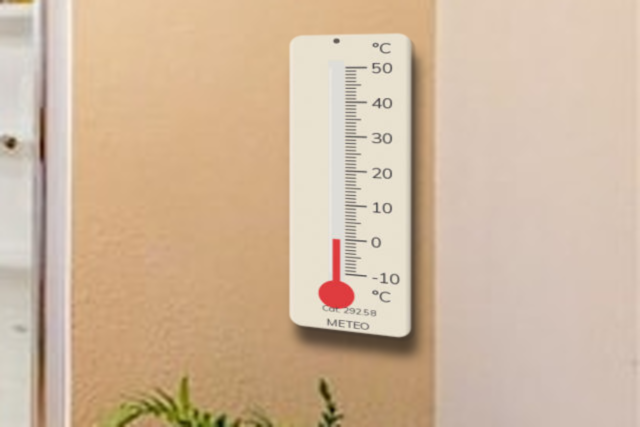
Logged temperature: value=0 unit=°C
